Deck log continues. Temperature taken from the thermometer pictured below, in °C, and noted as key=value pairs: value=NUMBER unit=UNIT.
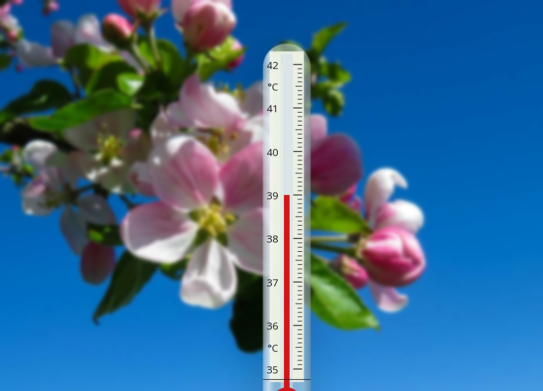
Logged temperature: value=39 unit=°C
